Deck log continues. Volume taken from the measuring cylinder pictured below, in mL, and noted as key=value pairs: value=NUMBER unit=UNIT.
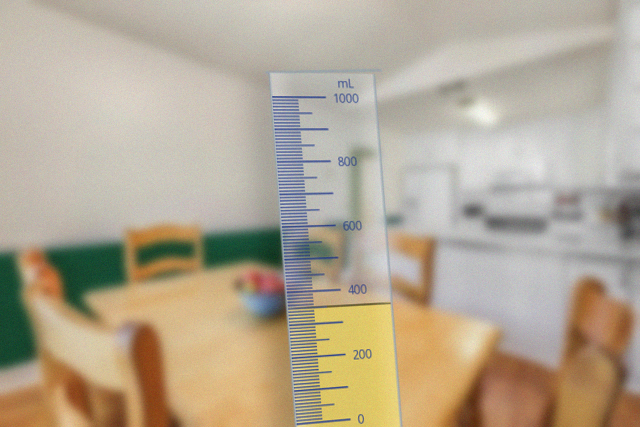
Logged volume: value=350 unit=mL
